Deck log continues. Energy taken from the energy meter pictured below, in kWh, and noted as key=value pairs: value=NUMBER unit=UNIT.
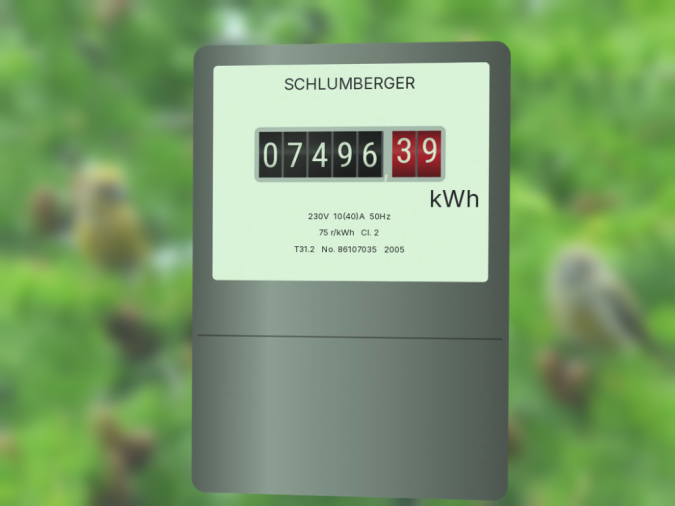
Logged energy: value=7496.39 unit=kWh
